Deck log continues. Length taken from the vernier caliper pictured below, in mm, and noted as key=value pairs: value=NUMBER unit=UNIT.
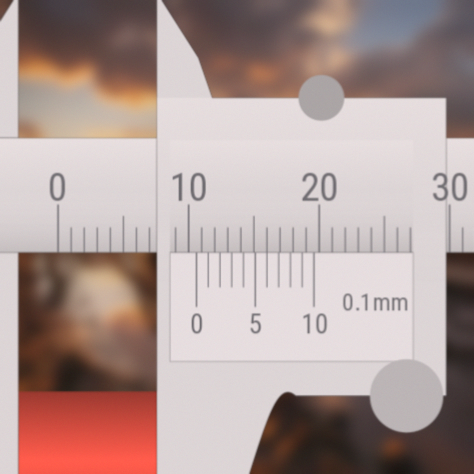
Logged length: value=10.6 unit=mm
